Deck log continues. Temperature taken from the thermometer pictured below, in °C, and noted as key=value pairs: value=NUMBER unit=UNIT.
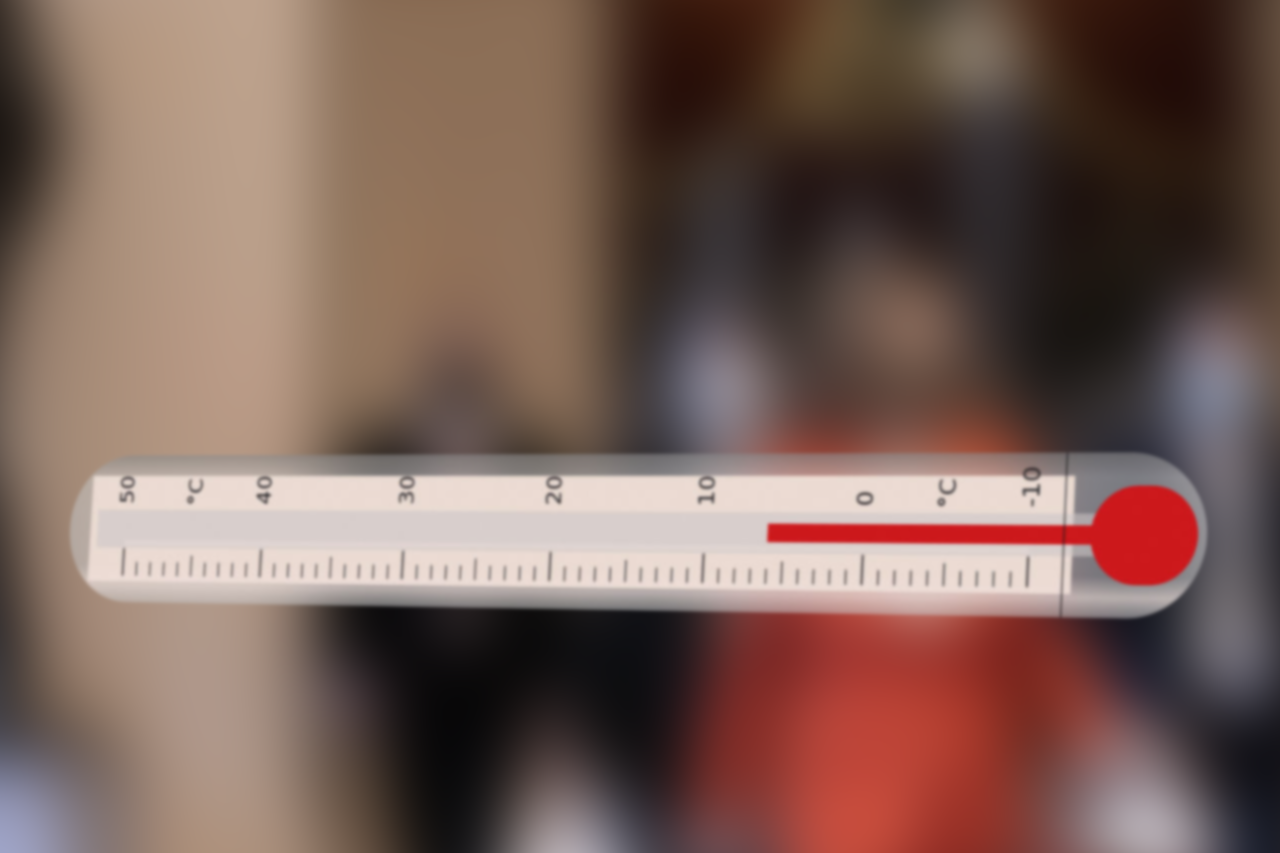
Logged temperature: value=6 unit=°C
